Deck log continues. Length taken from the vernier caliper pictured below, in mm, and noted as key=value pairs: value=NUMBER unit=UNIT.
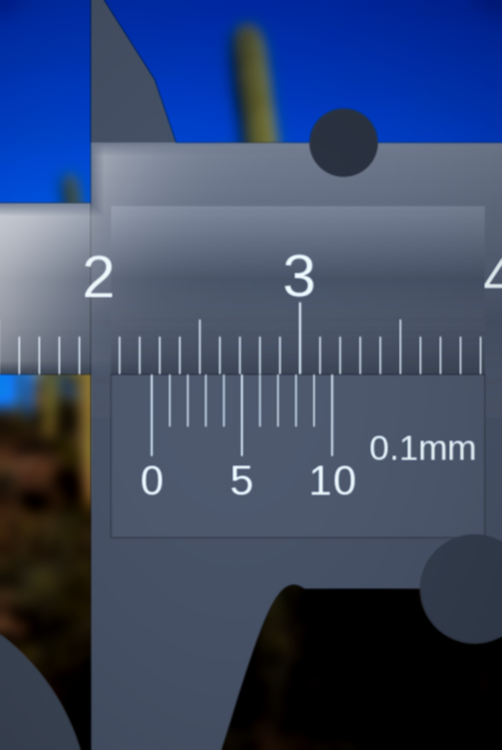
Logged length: value=22.6 unit=mm
